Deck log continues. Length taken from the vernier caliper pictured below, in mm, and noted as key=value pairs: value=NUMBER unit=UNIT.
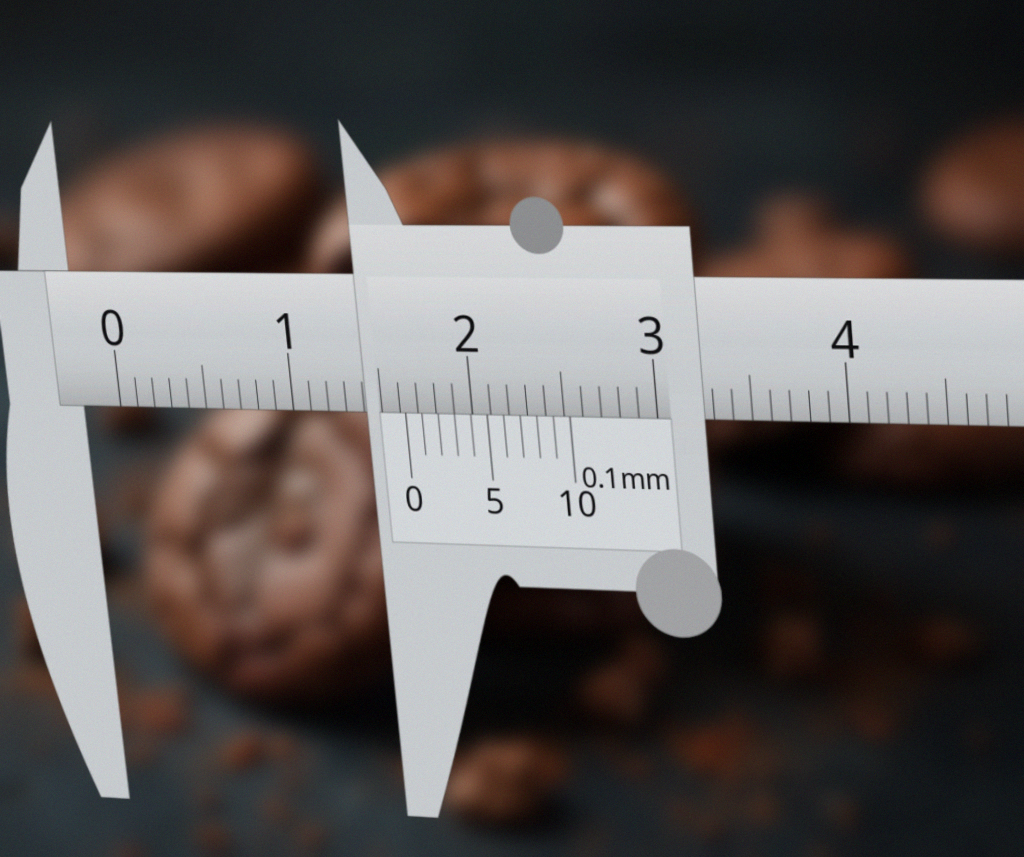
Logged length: value=16.3 unit=mm
